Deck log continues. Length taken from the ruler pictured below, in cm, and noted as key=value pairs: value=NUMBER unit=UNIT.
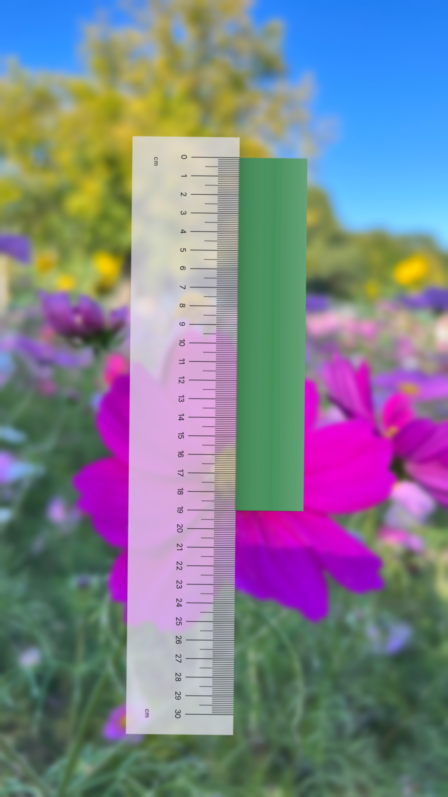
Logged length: value=19 unit=cm
